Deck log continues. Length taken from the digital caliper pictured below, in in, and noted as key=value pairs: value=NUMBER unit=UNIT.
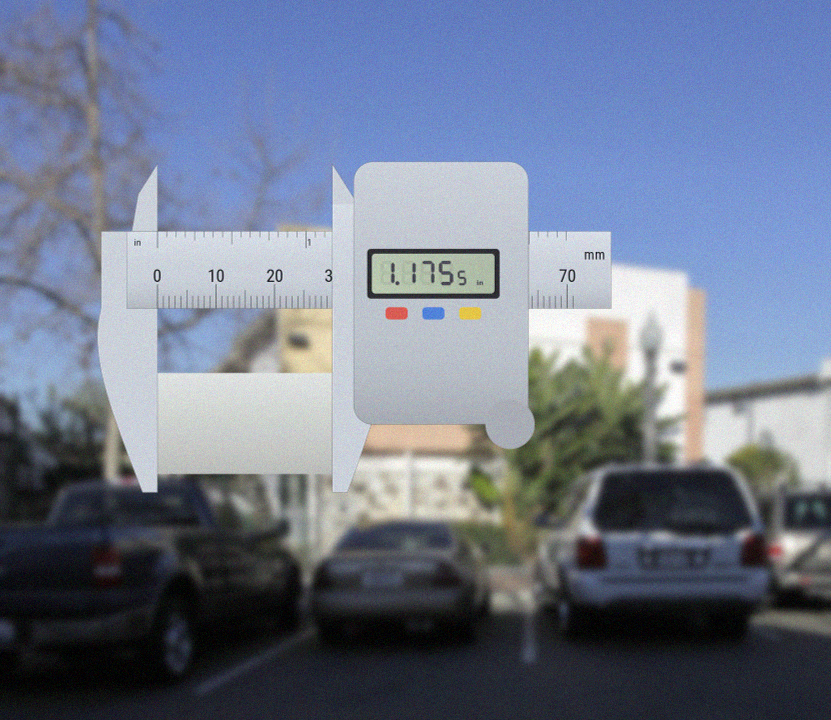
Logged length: value=1.1755 unit=in
